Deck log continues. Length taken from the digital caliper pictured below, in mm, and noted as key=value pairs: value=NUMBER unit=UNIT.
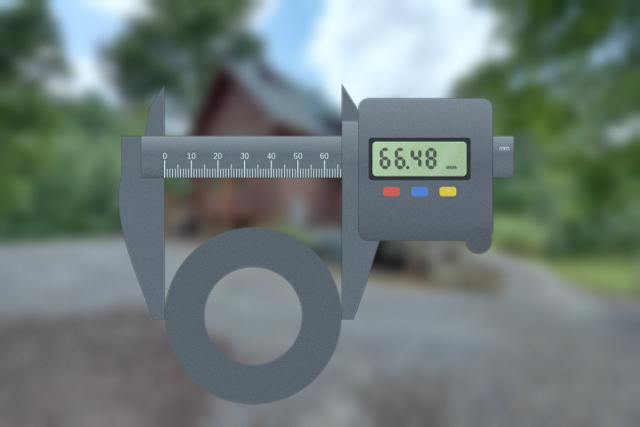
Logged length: value=66.48 unit=mm
